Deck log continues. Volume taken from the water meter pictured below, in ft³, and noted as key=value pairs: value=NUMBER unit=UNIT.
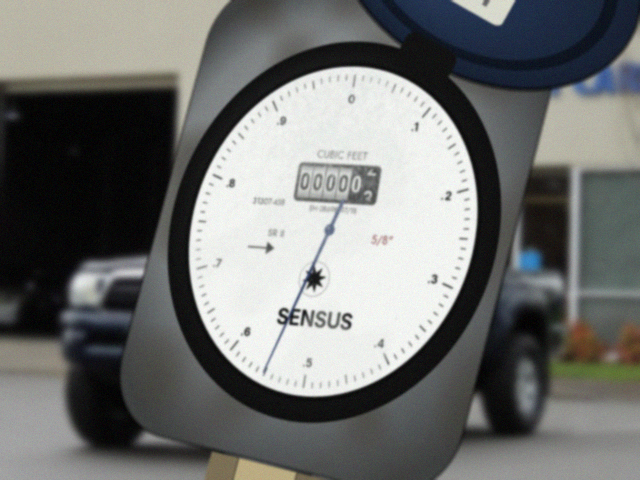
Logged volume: value=2.55 unit=ft³
